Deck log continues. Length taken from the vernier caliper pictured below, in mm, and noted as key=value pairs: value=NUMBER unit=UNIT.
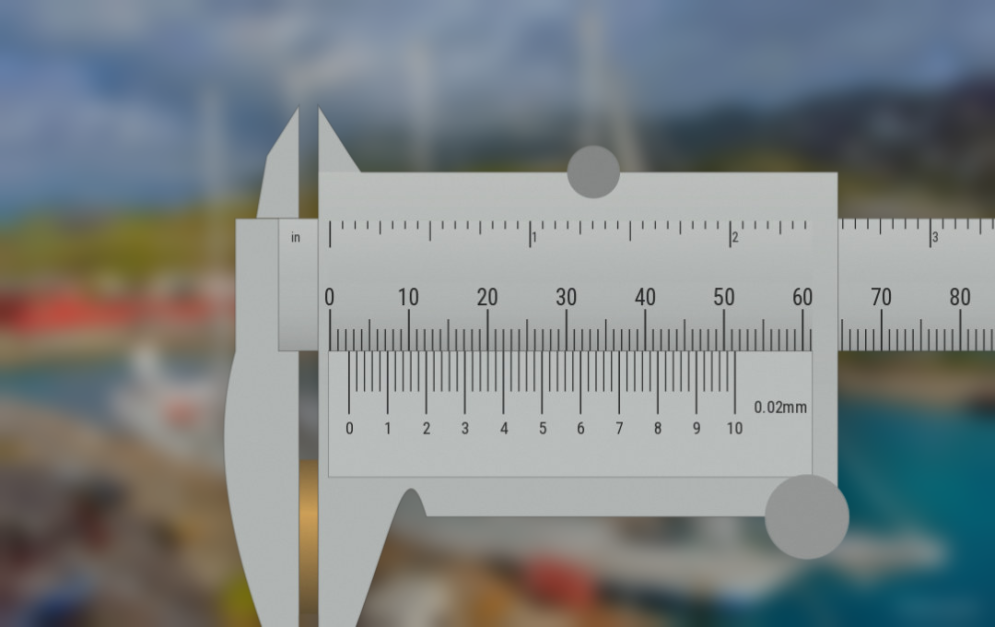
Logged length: value=2.4 unit=mm
